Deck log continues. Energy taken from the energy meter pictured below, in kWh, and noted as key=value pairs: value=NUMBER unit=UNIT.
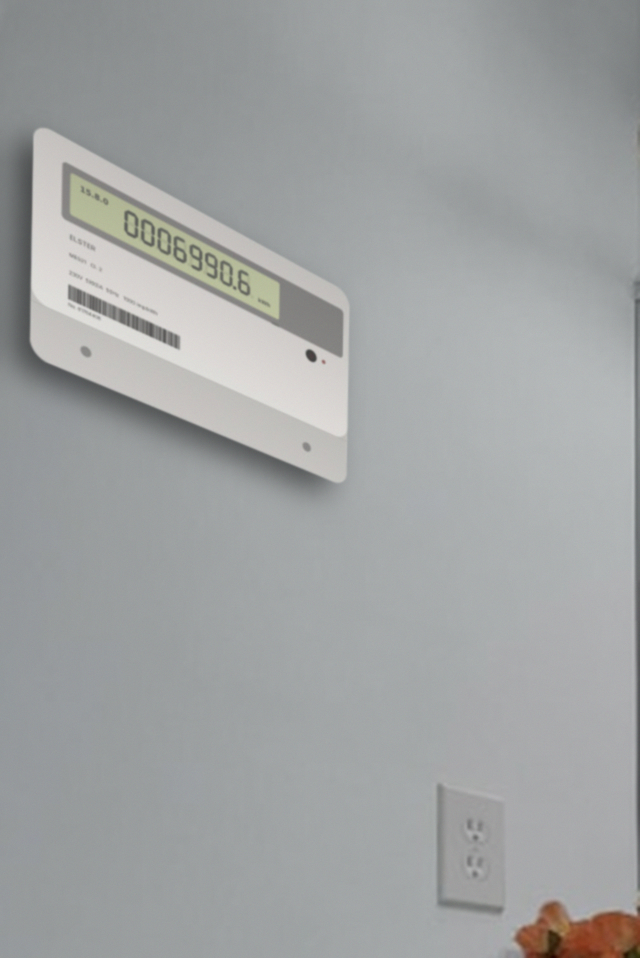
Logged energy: value=6990.6 unit=kWh
